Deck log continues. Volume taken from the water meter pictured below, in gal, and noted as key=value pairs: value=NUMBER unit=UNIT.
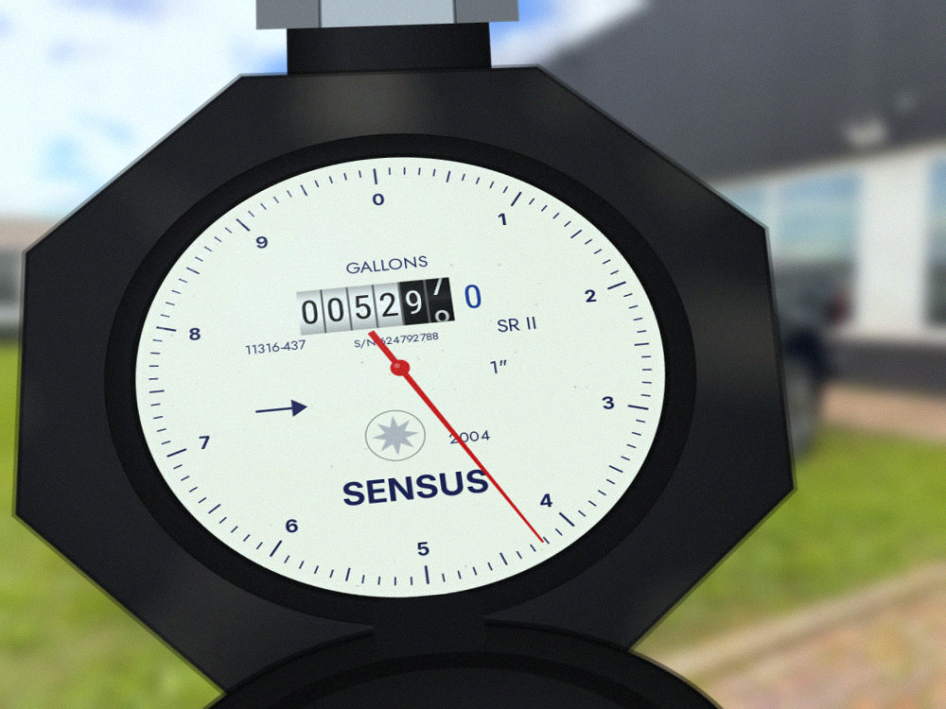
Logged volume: value=52974.2 unit=gal
